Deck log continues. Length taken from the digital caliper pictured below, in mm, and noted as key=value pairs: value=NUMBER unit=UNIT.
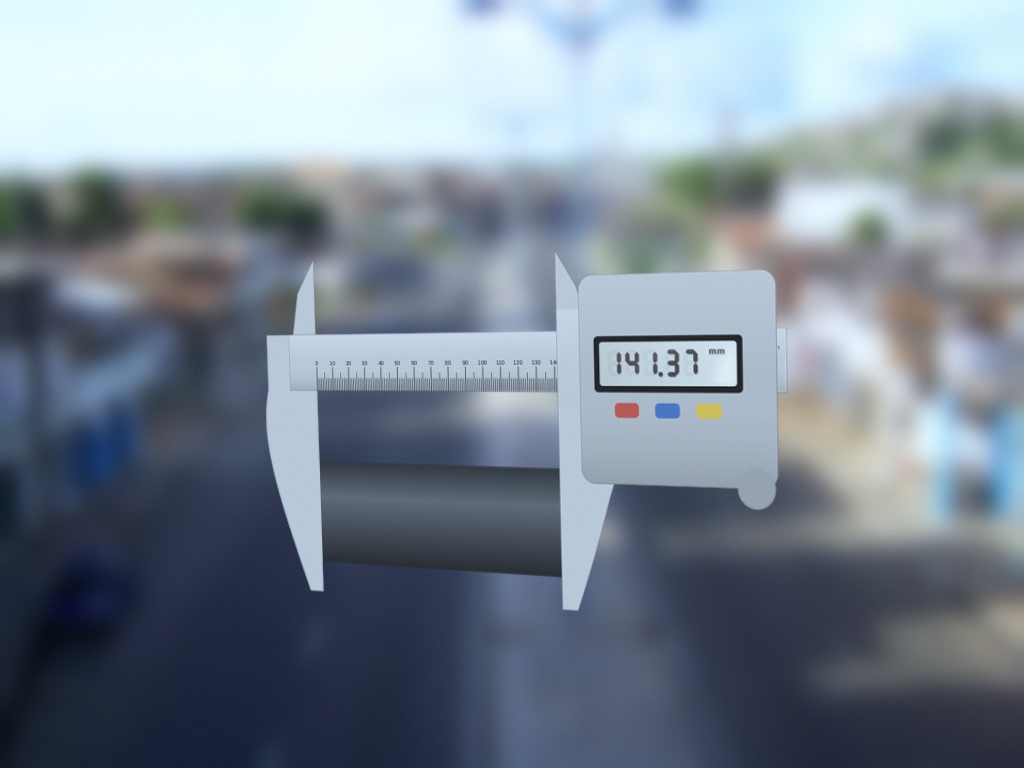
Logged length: value=141.37 unit=mm
